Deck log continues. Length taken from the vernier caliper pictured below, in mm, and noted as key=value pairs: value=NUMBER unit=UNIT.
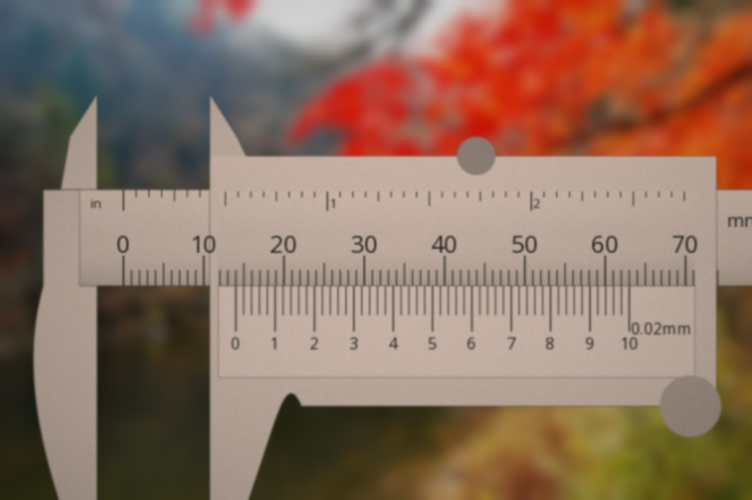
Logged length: value=14.0 unit=mm
